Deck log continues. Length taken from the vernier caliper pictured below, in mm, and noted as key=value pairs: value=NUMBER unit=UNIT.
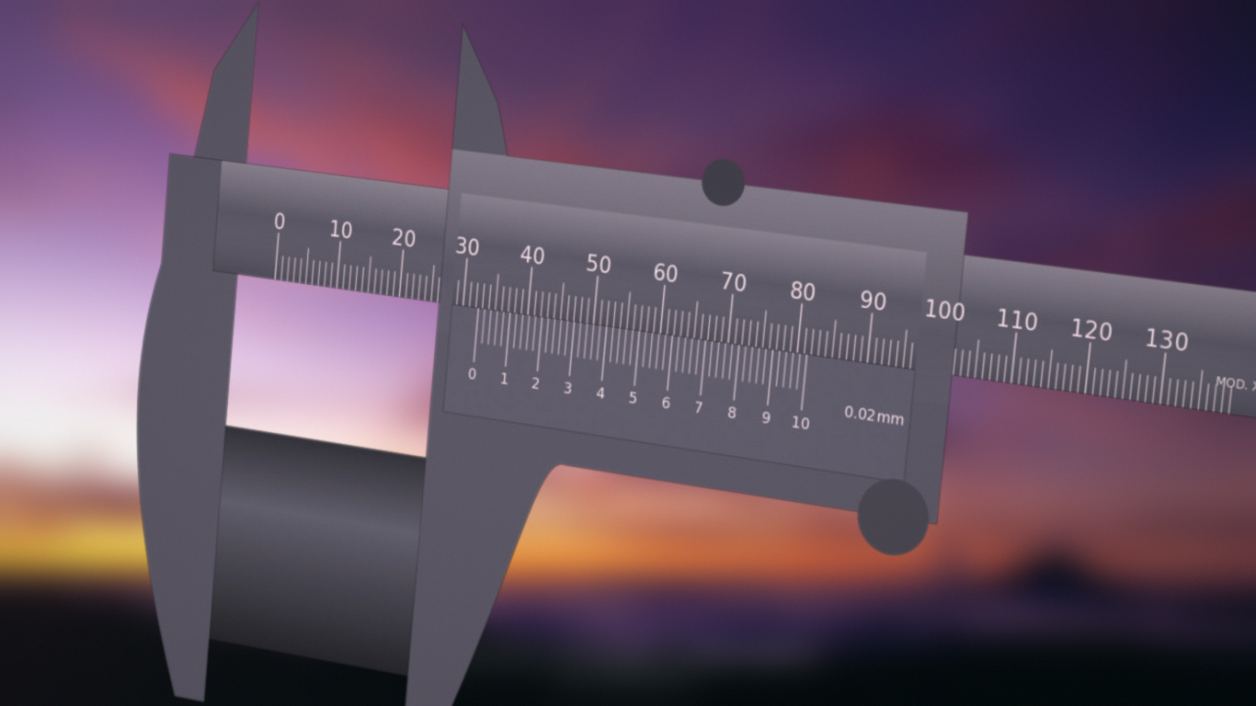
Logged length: value=32.4 unit=mm
